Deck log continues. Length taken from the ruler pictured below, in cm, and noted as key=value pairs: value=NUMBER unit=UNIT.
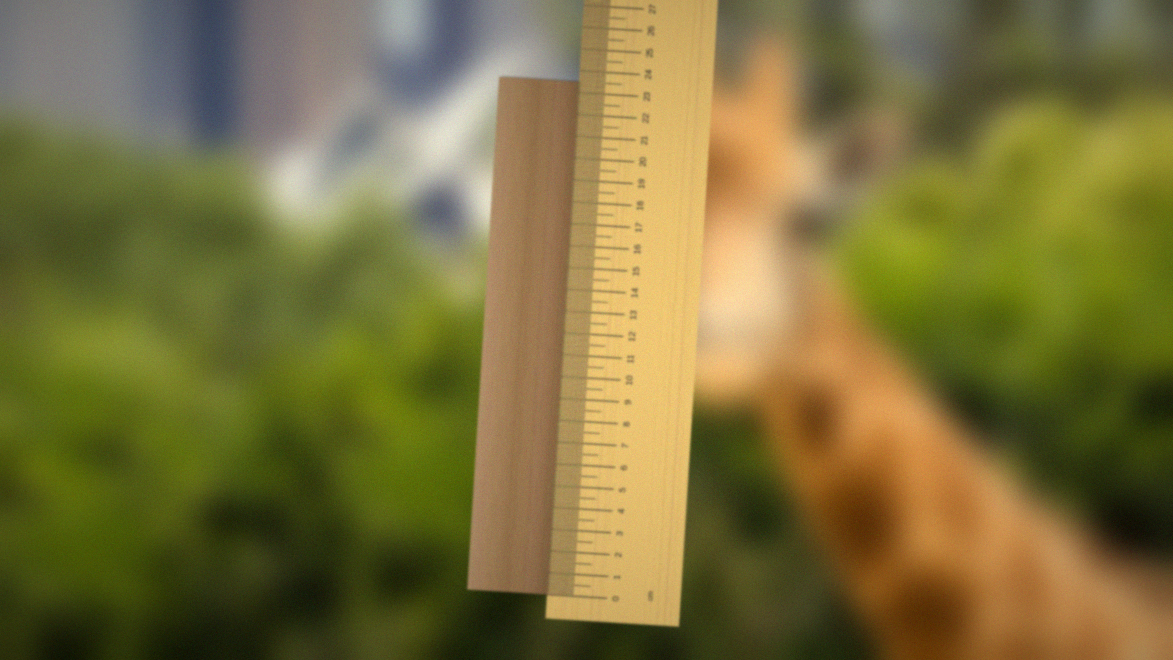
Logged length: value=23.5 unit=cm
